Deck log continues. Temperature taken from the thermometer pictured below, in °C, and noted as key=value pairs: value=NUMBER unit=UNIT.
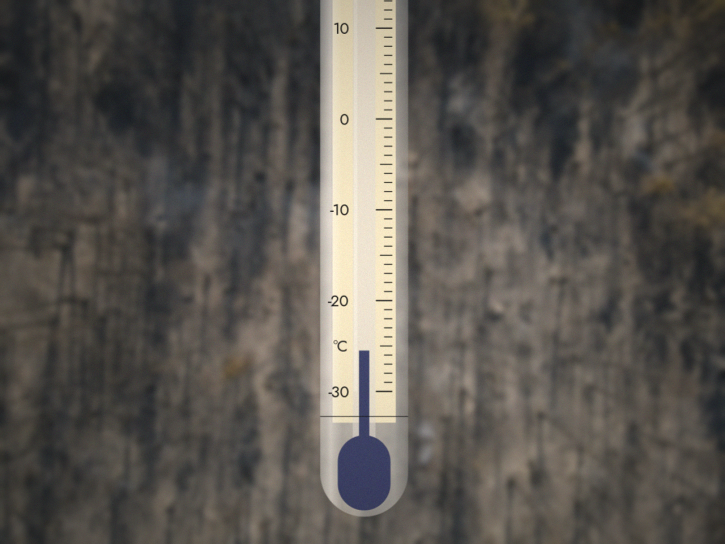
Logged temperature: value=-25.5 unit=°C
